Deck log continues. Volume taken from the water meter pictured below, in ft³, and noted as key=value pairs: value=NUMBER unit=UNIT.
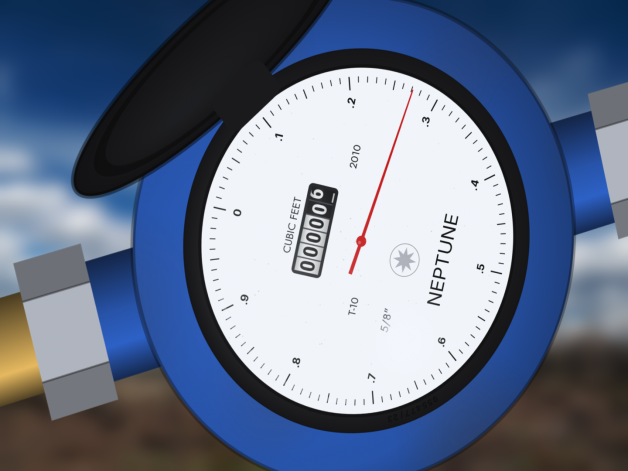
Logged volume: value=6.27 unit=ft³
